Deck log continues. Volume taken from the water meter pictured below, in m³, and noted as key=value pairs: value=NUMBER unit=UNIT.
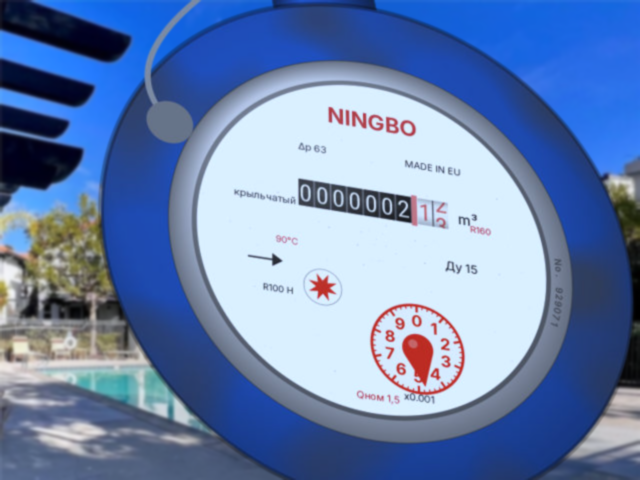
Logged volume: value=2.124 unit=m³
